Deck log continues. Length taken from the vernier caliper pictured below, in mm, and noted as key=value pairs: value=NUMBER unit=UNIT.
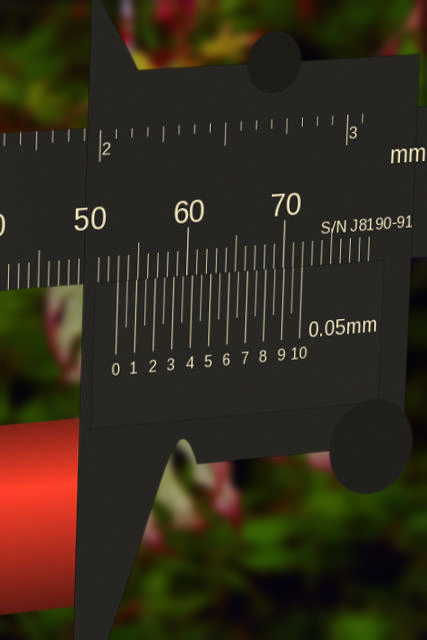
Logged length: value=53.0 unit=mm
